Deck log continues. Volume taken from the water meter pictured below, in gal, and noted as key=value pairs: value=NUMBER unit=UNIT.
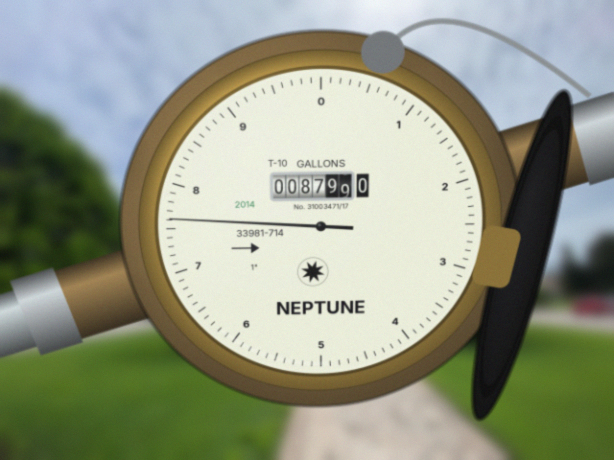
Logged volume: value=87987.6 unit=gal
